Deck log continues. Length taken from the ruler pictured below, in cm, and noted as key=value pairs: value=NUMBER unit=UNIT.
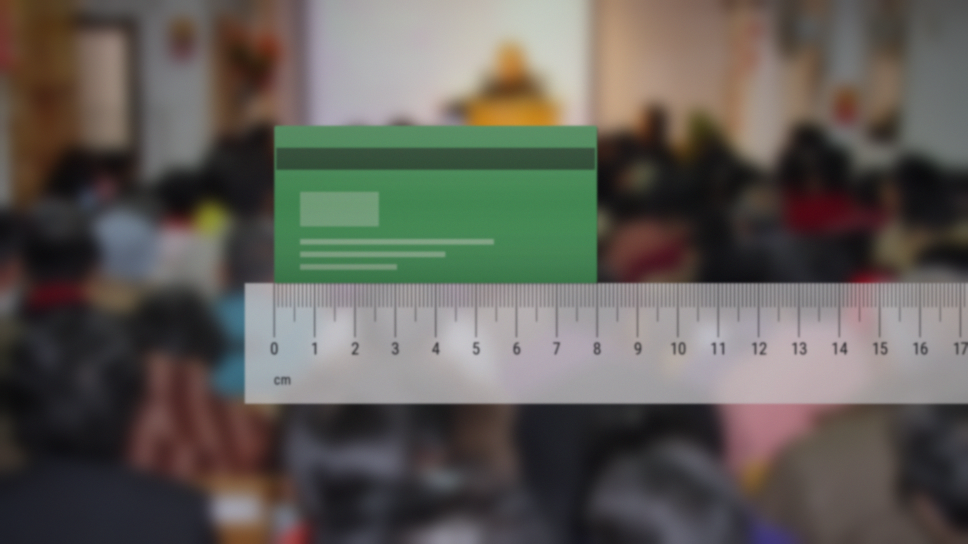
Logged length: value=8 unit=cm
